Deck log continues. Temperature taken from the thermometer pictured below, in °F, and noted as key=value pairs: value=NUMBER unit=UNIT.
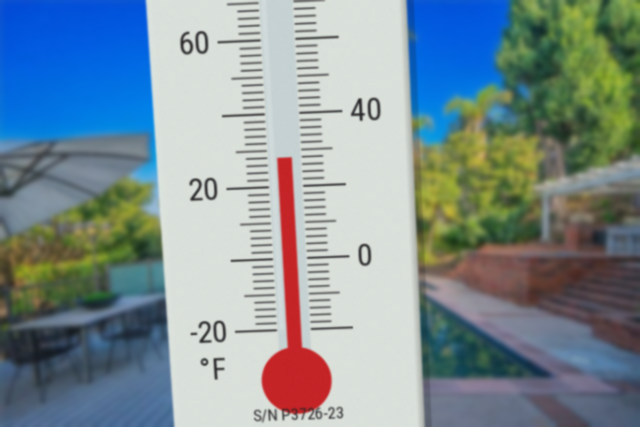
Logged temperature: value=28 unit=°F
